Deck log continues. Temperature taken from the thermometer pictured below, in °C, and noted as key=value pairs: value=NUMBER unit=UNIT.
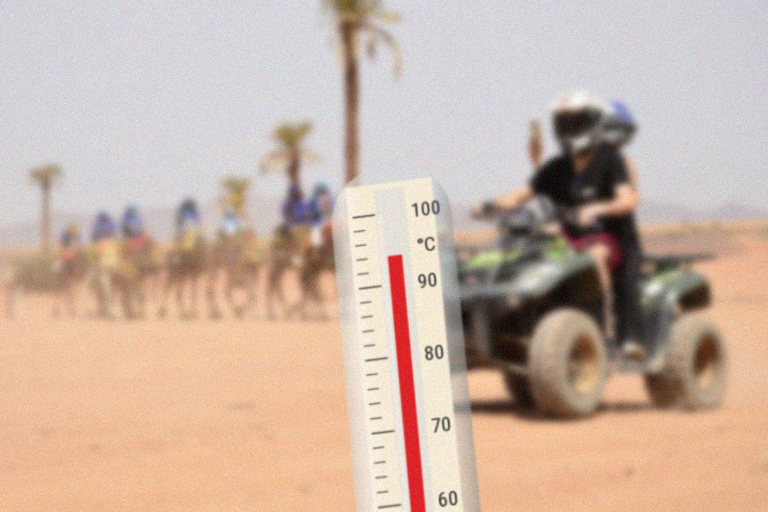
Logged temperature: value=94 unit=°C
